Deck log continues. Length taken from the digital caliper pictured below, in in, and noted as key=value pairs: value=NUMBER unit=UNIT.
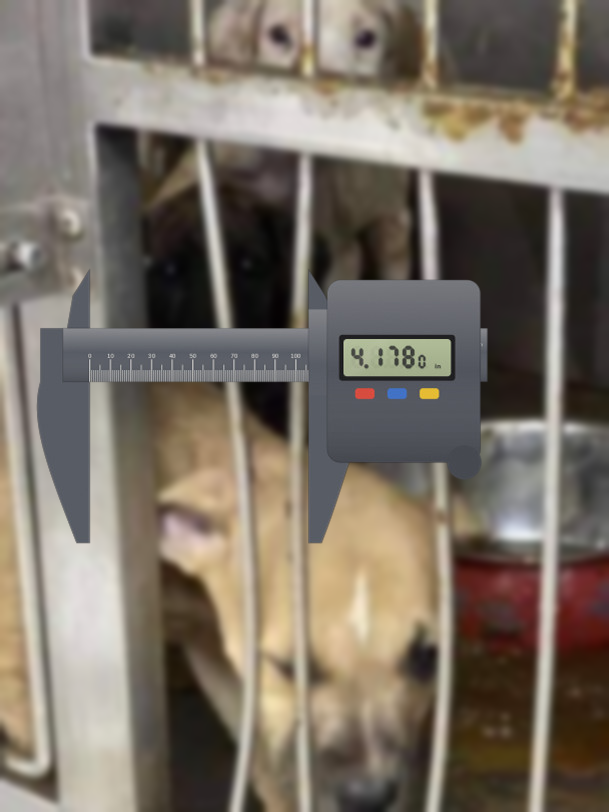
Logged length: value=4.1780 unit=in
